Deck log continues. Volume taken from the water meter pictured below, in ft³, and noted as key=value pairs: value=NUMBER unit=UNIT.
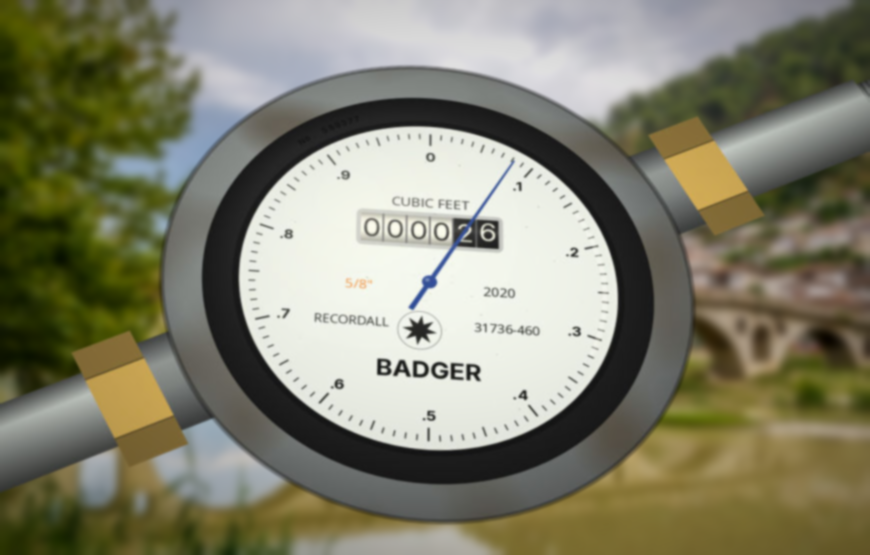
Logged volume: value=26.08 unit=ft³
